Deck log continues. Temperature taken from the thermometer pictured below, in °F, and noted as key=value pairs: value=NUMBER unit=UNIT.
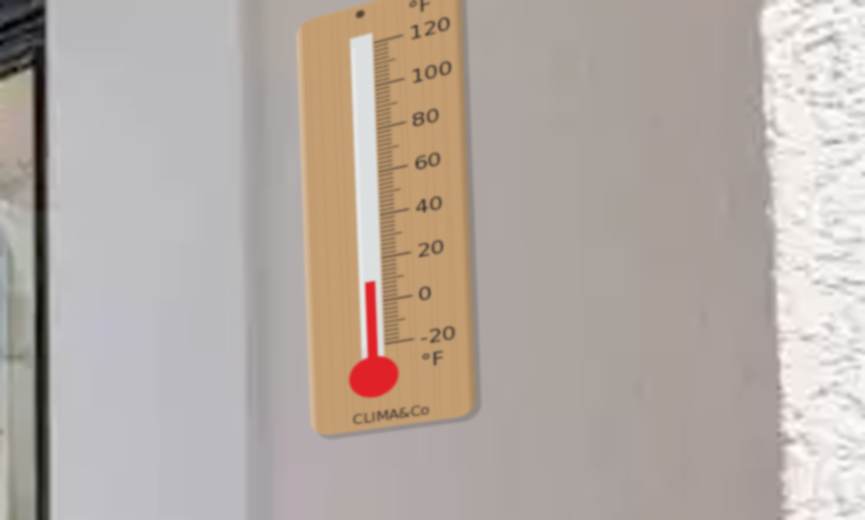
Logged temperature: value=10 unit=°F
